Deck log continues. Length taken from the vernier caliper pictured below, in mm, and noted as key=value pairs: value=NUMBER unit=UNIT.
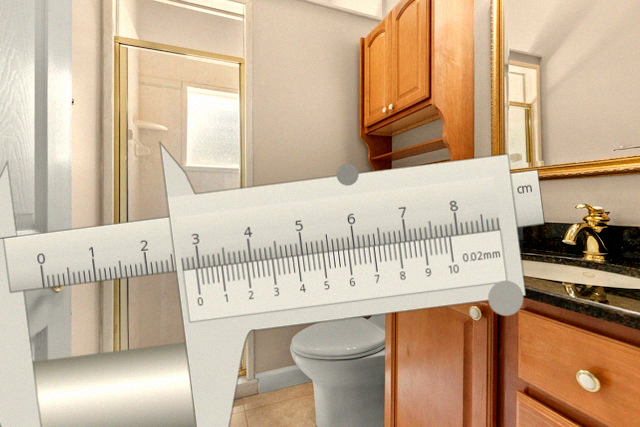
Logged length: value=29.5 unit=mm
